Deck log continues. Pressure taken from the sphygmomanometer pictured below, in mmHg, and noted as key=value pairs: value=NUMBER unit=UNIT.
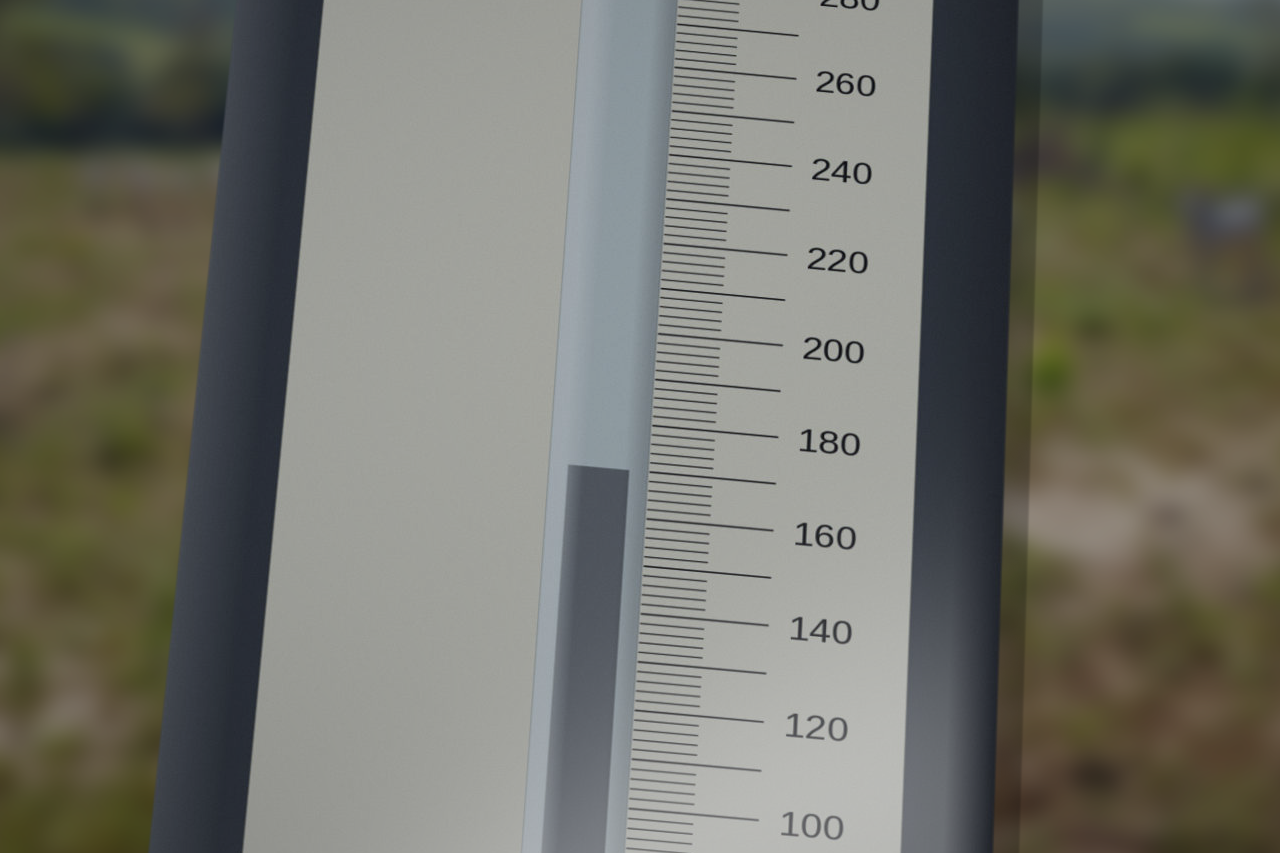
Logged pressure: value=170 unit=mmHg
